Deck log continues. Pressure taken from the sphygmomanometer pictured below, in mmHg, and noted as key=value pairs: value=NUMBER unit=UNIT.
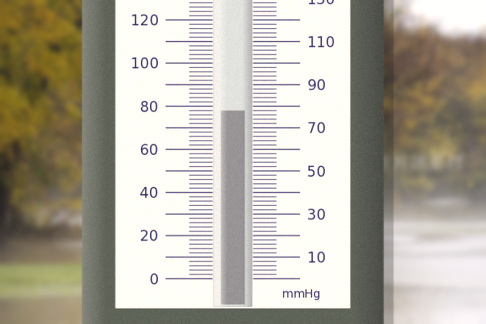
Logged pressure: value=78 unit=mmHg
